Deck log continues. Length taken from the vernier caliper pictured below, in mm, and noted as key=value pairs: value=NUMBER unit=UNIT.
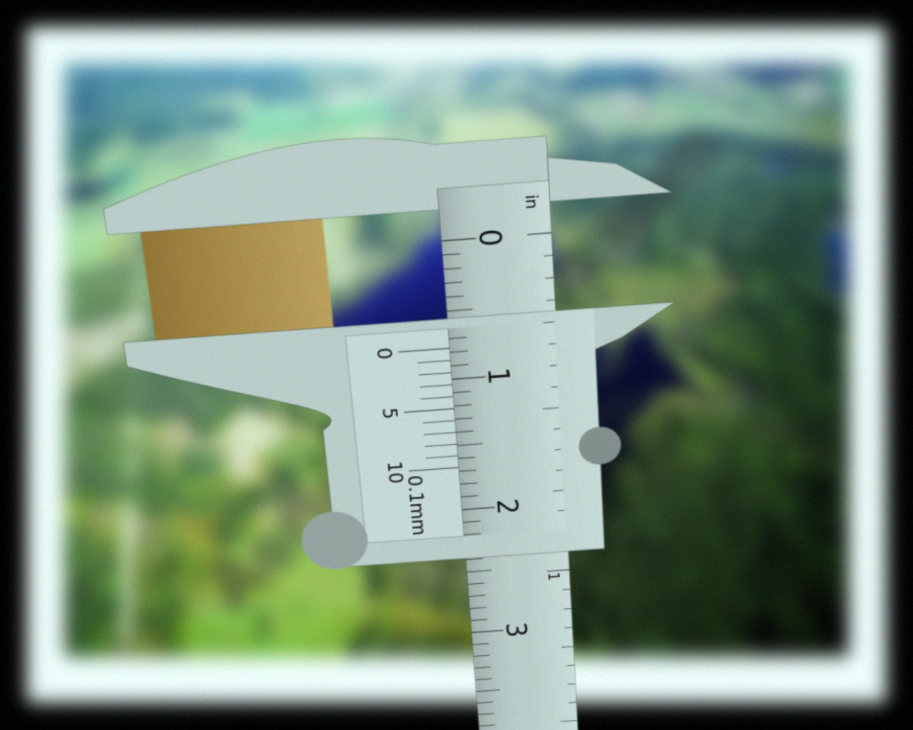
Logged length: value=7.7 unit=mm
